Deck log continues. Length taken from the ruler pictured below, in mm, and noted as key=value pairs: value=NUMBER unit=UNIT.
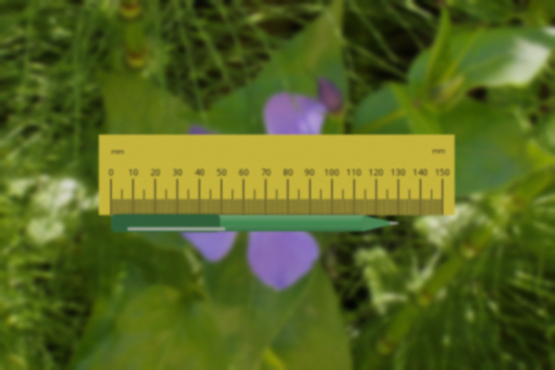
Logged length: value=130 unit=mm
